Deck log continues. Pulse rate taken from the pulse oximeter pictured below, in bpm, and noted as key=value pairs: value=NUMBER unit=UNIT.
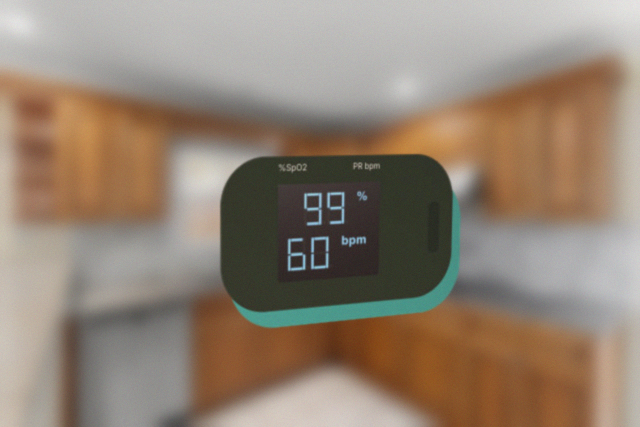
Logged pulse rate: value=60 unit=bpm
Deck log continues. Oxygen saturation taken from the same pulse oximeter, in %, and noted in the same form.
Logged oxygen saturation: value=99 unit=%
